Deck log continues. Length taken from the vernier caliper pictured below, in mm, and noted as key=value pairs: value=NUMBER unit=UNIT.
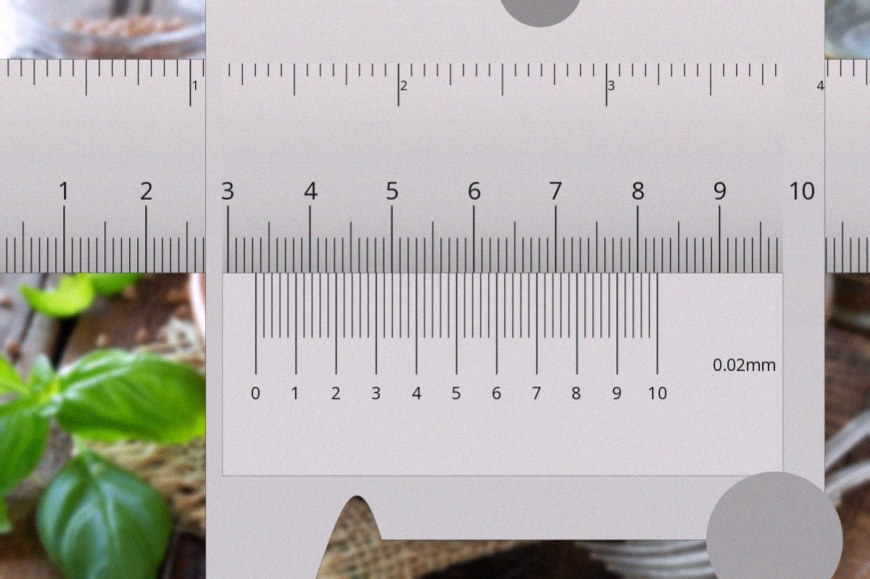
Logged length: value=33.4 unit=mm
